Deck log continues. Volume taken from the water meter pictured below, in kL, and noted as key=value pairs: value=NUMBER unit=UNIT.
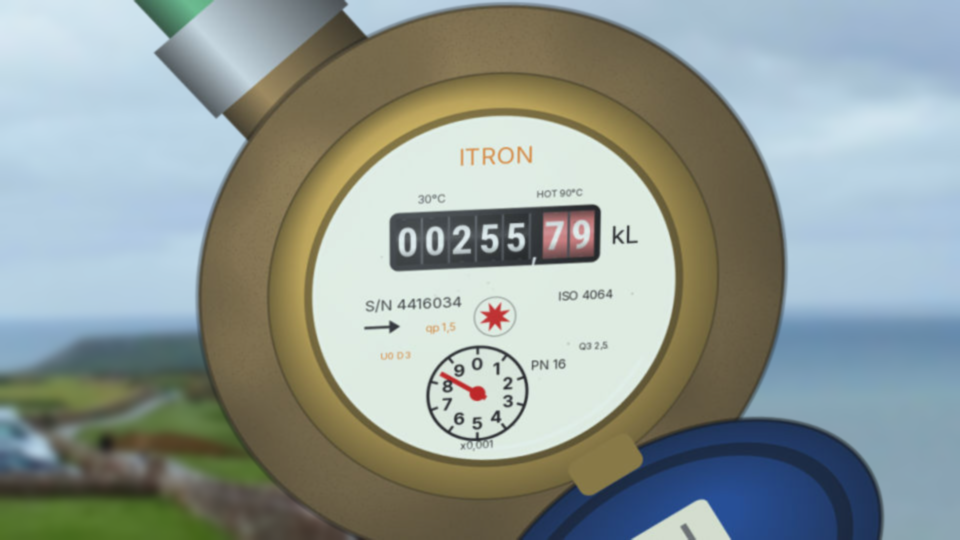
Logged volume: value=255.798 unit=kL
